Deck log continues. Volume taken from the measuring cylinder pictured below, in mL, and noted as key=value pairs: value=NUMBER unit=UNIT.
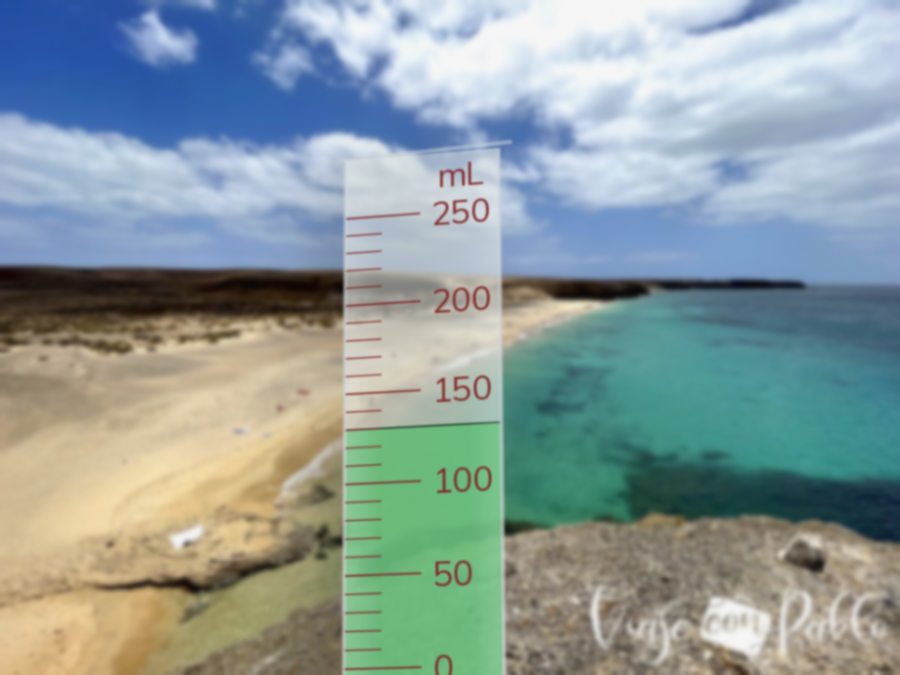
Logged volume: value=130 unit=mL
